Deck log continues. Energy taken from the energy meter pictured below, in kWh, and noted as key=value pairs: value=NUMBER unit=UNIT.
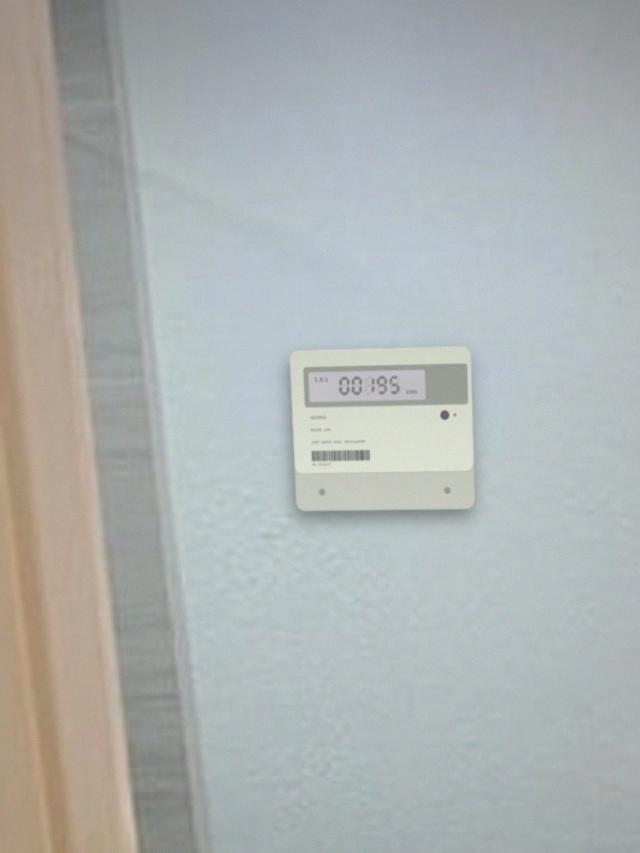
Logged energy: value=195 unit=kWh
